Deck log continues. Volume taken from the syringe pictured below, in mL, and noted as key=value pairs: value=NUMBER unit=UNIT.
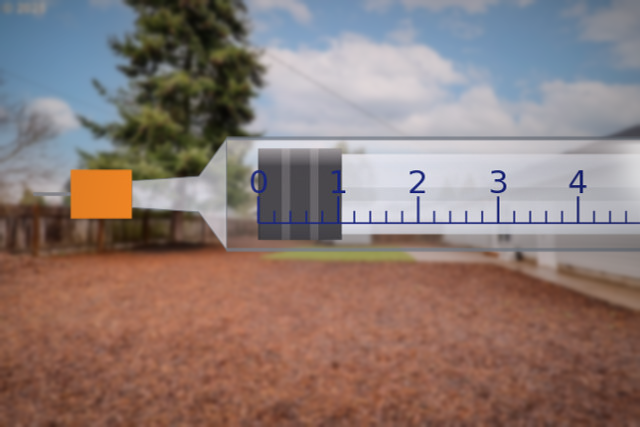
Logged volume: value=0 unit=mL
